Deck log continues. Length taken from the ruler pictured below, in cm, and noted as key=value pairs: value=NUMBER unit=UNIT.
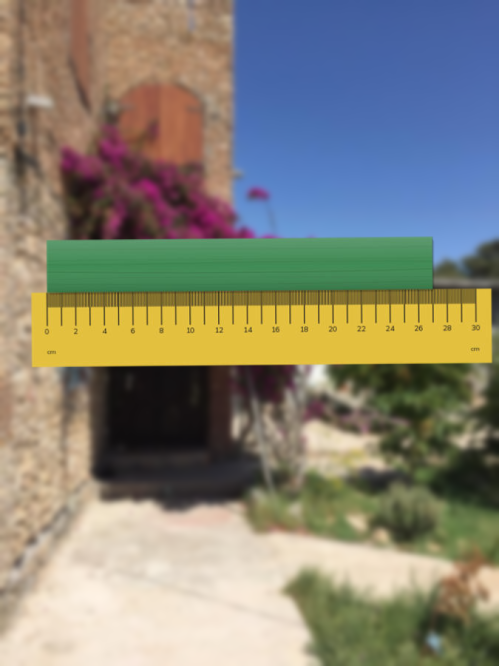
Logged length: value=27 unit=cm
